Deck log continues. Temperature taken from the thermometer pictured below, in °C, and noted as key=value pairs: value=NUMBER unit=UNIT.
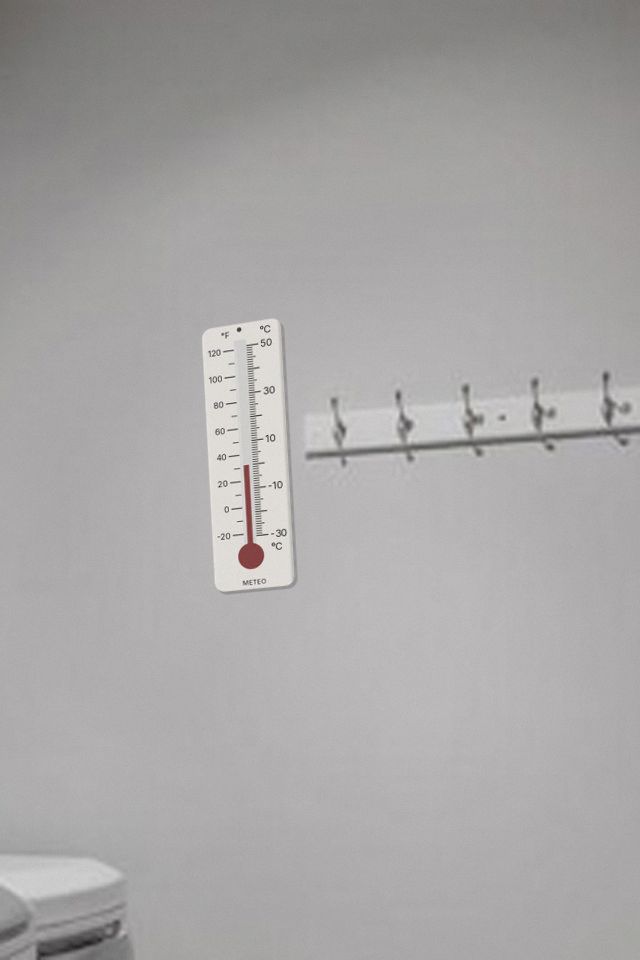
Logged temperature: value=0 unit=°C
